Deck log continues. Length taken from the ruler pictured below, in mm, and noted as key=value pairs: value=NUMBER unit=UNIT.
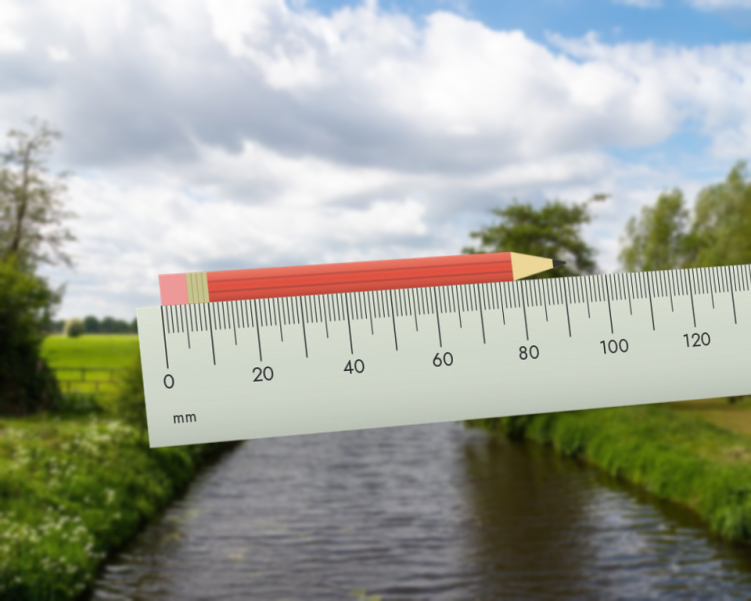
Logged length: value=91 unit=mm
